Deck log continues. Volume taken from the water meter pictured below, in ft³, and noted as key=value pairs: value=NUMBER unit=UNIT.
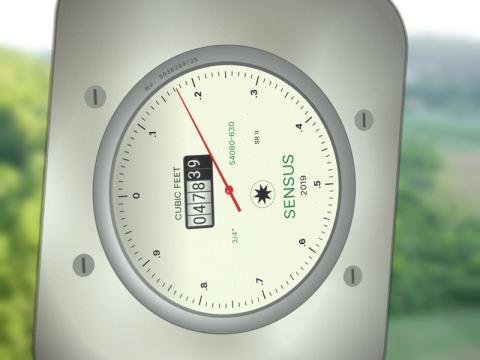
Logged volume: value=47839.17 unit=ft³
